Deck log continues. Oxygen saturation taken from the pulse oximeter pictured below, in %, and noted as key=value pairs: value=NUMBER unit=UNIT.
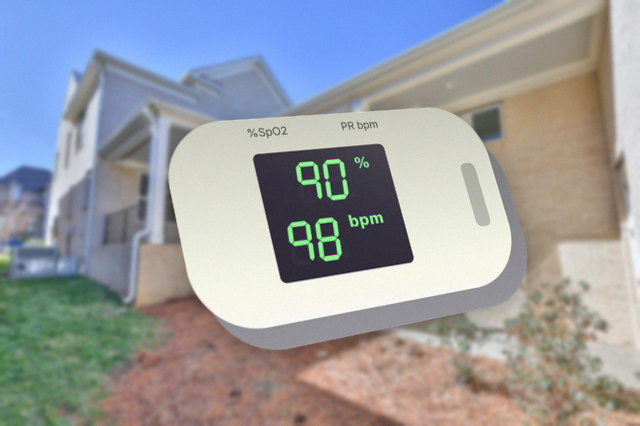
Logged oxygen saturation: value=90 unit=%
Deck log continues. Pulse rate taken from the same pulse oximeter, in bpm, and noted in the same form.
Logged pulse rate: value=98 unit=bpm
